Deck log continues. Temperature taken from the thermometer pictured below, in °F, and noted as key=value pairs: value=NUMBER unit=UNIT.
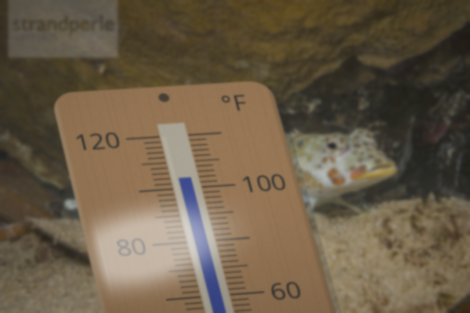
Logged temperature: value=104 unit=°F
